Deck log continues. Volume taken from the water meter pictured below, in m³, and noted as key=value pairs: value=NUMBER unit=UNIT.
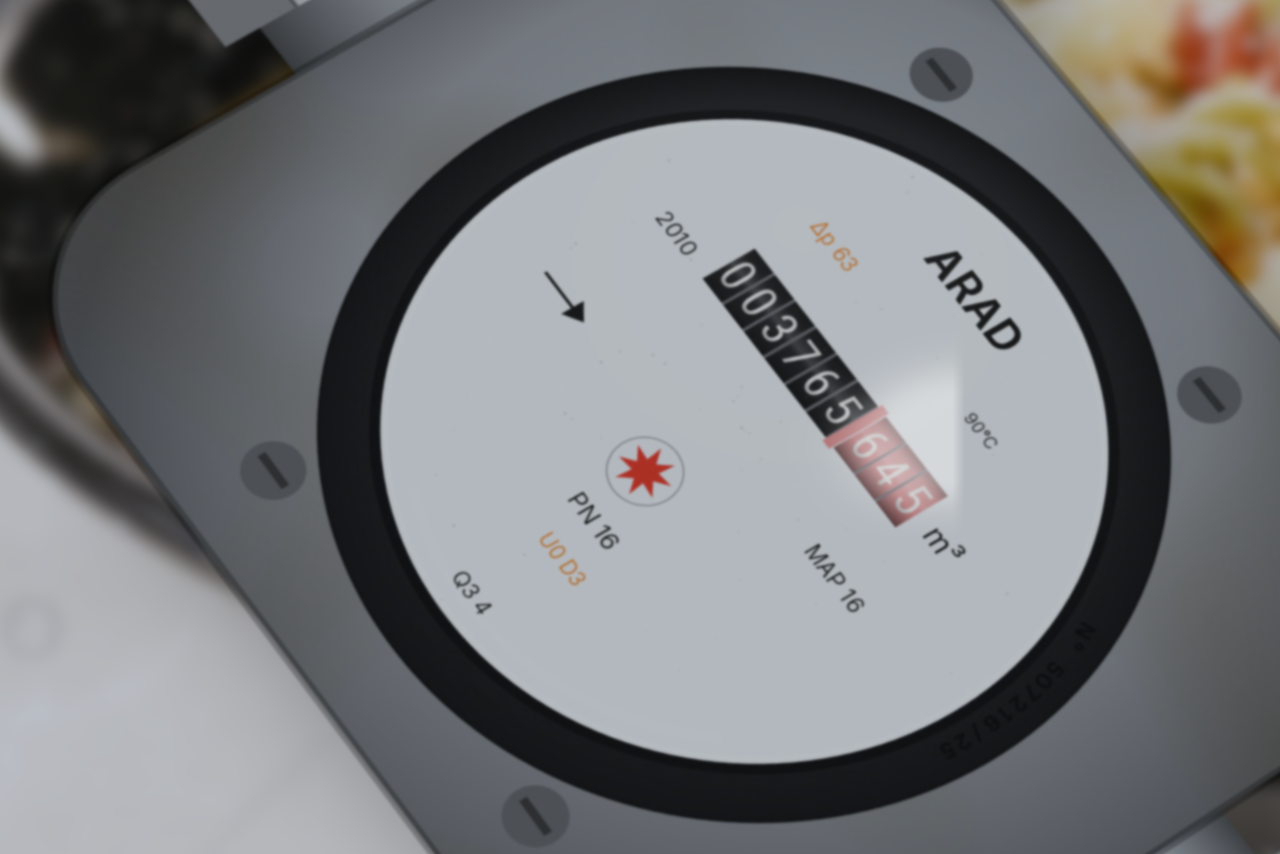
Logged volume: value=3765.645 unit=m³
